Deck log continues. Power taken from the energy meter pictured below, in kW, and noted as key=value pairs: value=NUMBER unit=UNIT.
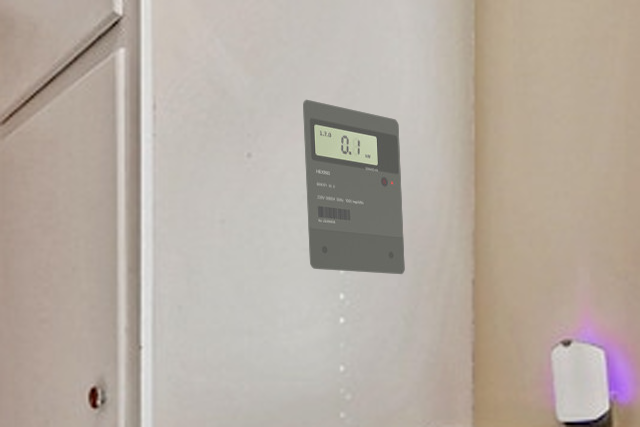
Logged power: value=0.1 unit=kW
